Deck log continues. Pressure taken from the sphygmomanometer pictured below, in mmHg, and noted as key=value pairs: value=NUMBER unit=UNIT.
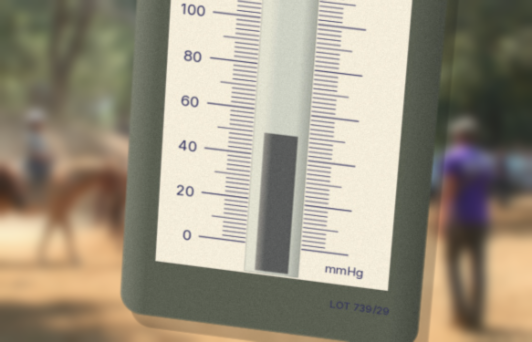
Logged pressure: value=50 unit=mmHg
